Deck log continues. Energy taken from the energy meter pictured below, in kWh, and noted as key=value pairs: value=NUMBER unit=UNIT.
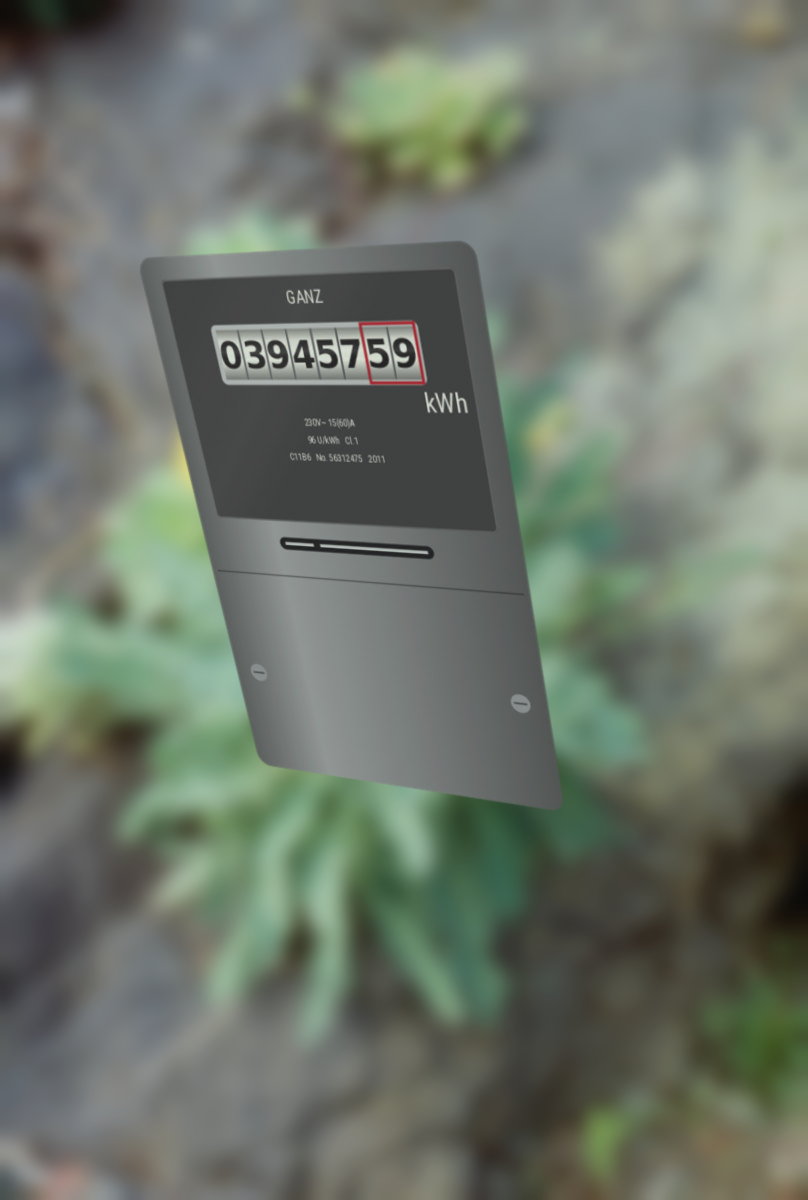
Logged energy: value=39457.59 unit=kWh
